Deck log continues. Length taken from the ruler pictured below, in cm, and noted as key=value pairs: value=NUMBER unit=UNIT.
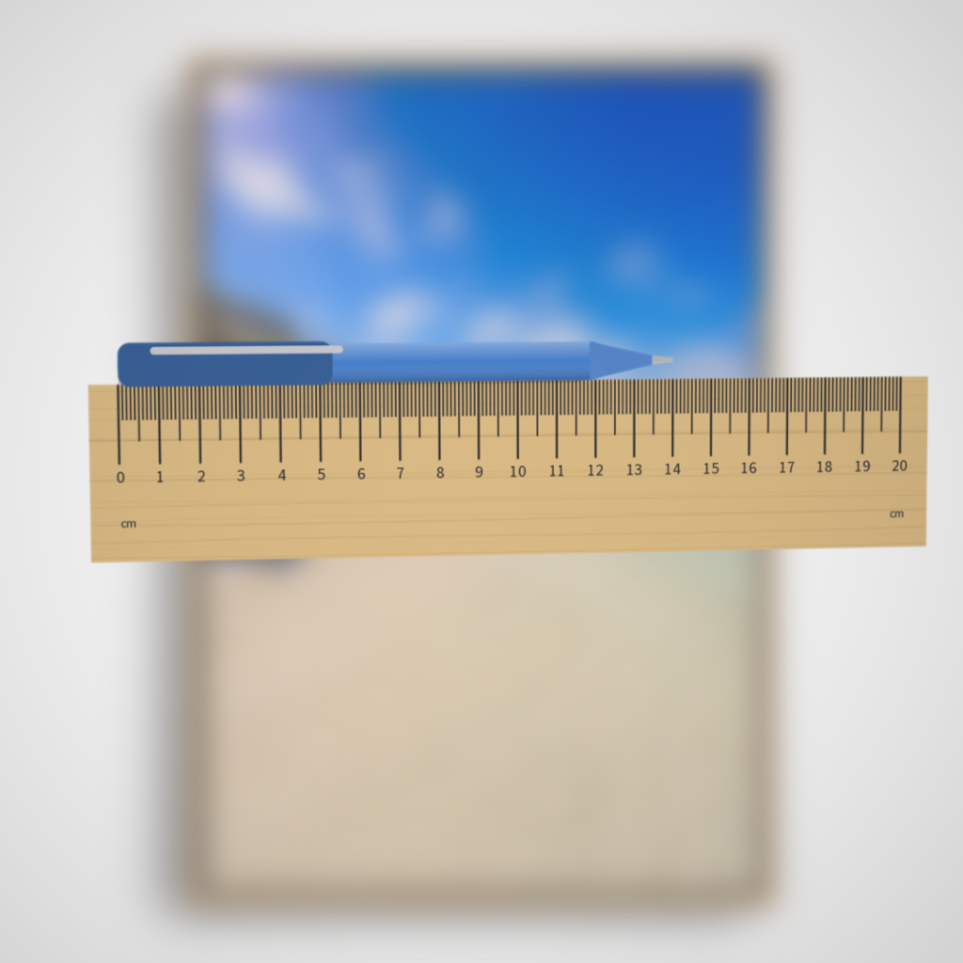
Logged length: value=14 unit=cm
